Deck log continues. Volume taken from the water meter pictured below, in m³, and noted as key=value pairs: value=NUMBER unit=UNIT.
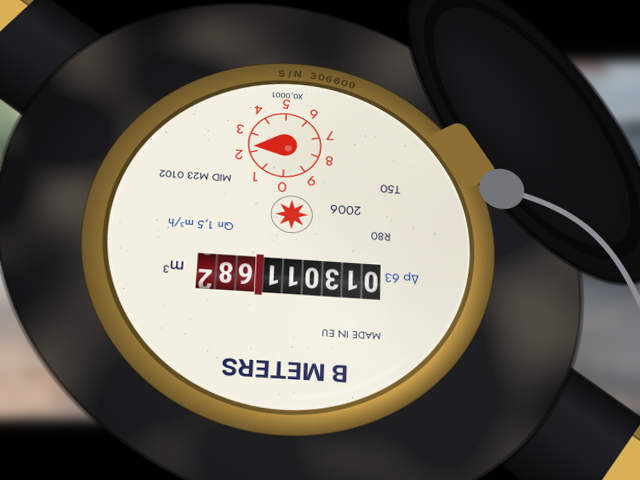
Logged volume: value=13011.6822 unit=m³
